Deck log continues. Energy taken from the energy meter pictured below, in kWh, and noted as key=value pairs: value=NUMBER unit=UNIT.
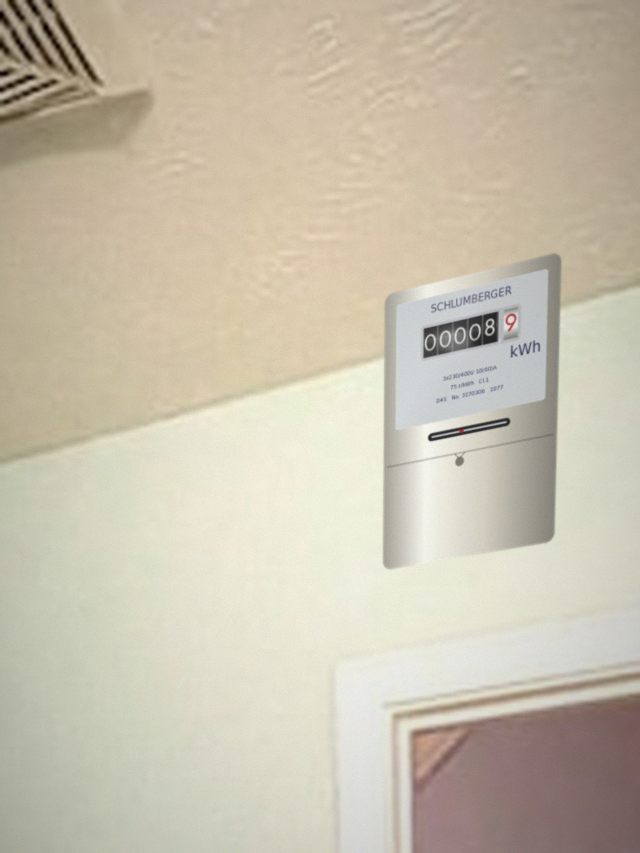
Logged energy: value=8.9 unit=kWh
